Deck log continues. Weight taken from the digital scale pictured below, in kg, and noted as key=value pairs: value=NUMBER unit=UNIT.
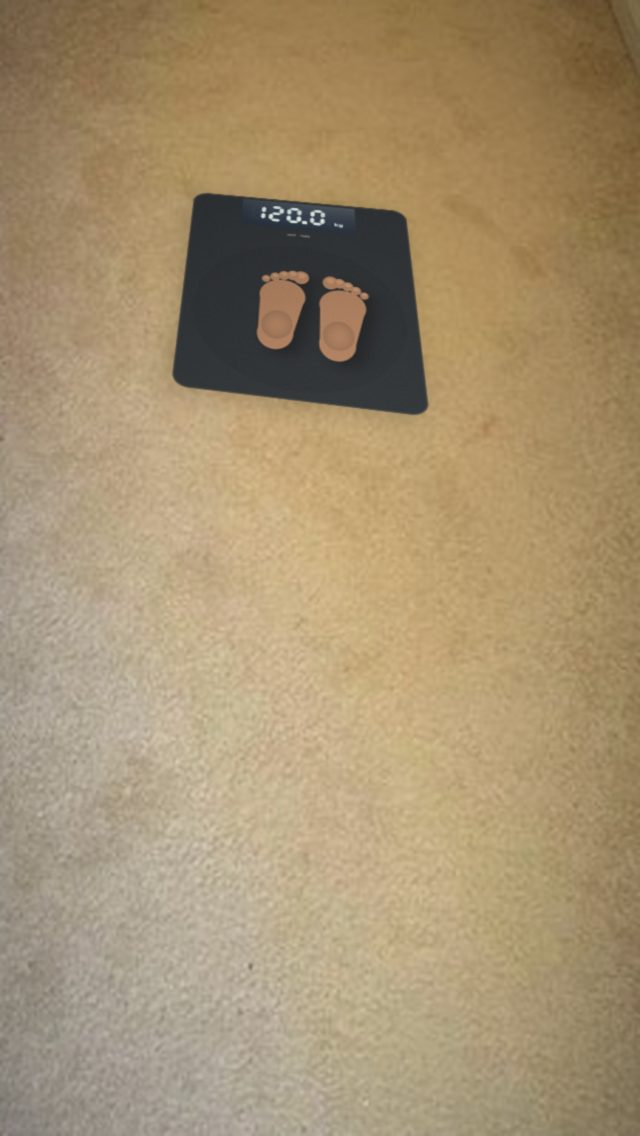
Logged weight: value=120.0 unit=kg
